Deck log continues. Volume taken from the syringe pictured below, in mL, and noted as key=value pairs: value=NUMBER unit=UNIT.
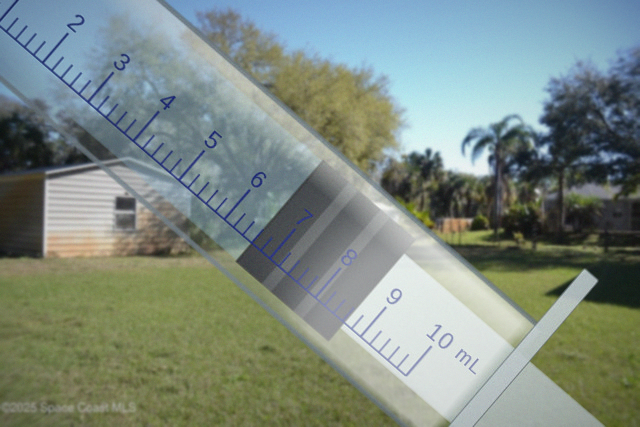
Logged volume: value=6.6 unit=mL
